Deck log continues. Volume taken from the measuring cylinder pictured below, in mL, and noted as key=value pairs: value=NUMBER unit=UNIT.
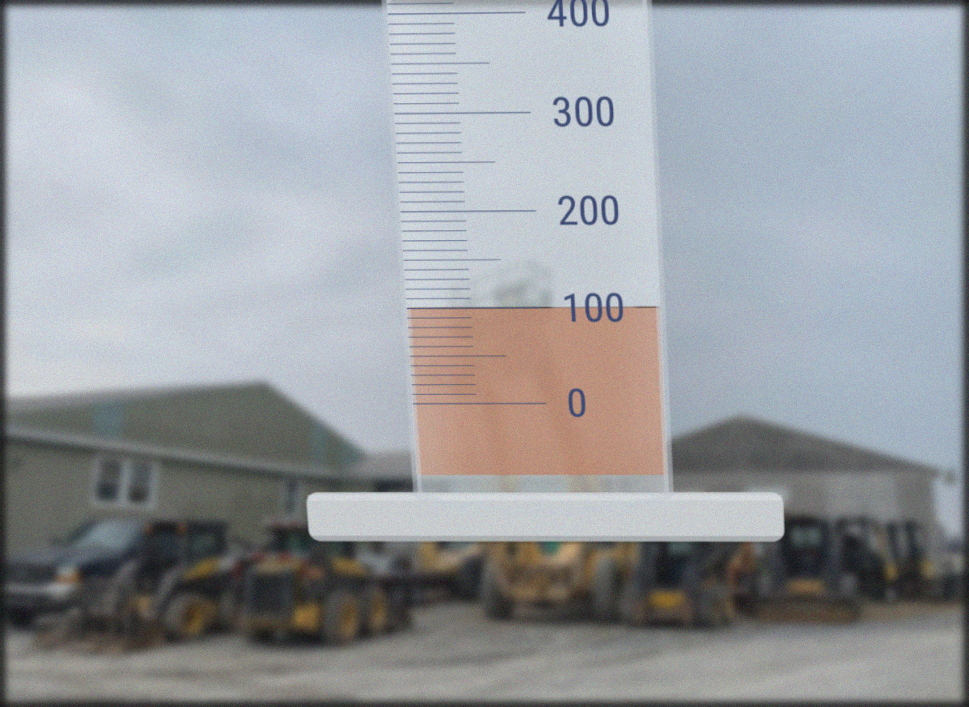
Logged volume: value=100 unit=mL
